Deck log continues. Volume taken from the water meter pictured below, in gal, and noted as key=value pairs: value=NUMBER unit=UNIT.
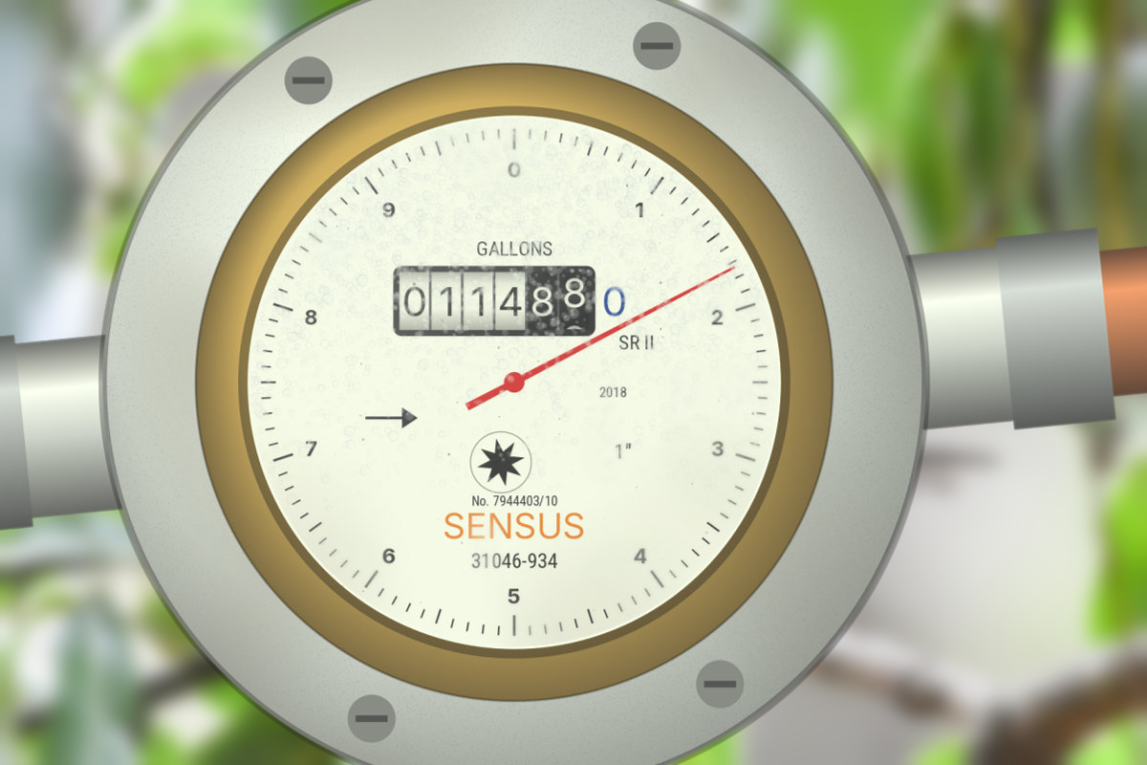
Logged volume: value=114881.7 unit=gal
